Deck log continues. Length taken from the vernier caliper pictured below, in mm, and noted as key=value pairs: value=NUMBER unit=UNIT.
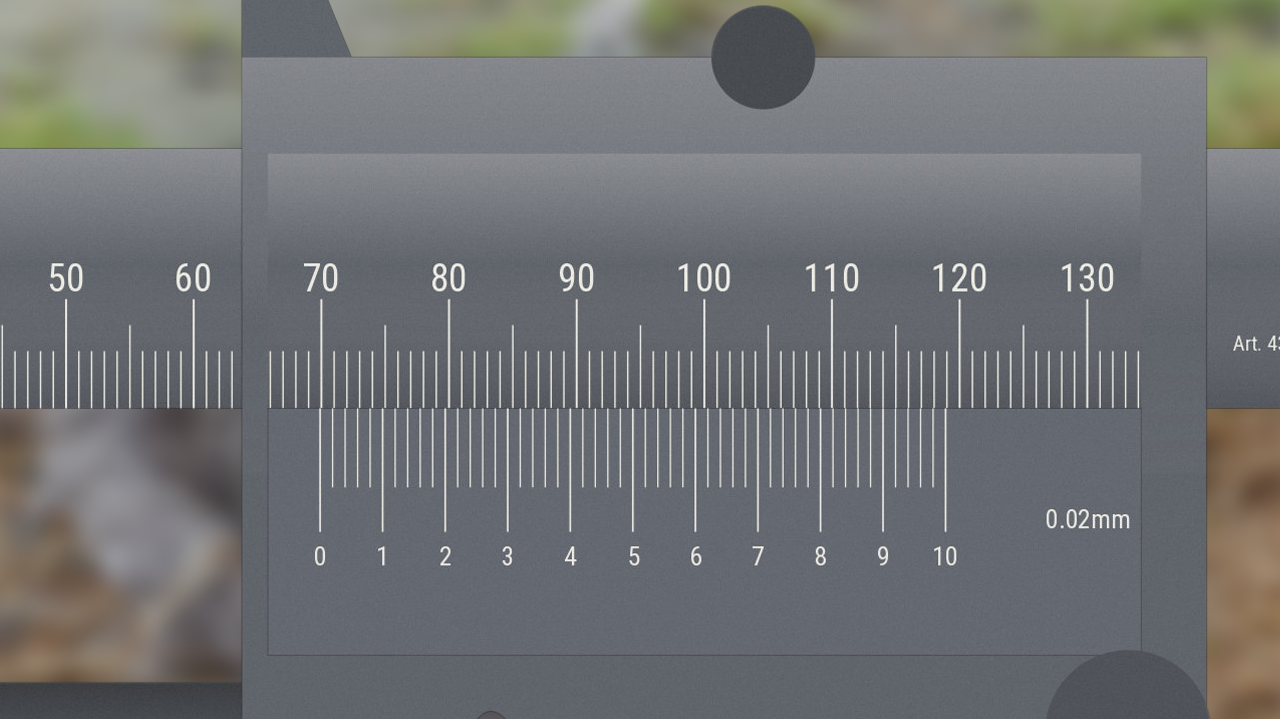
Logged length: value=69.9 unit=mm
